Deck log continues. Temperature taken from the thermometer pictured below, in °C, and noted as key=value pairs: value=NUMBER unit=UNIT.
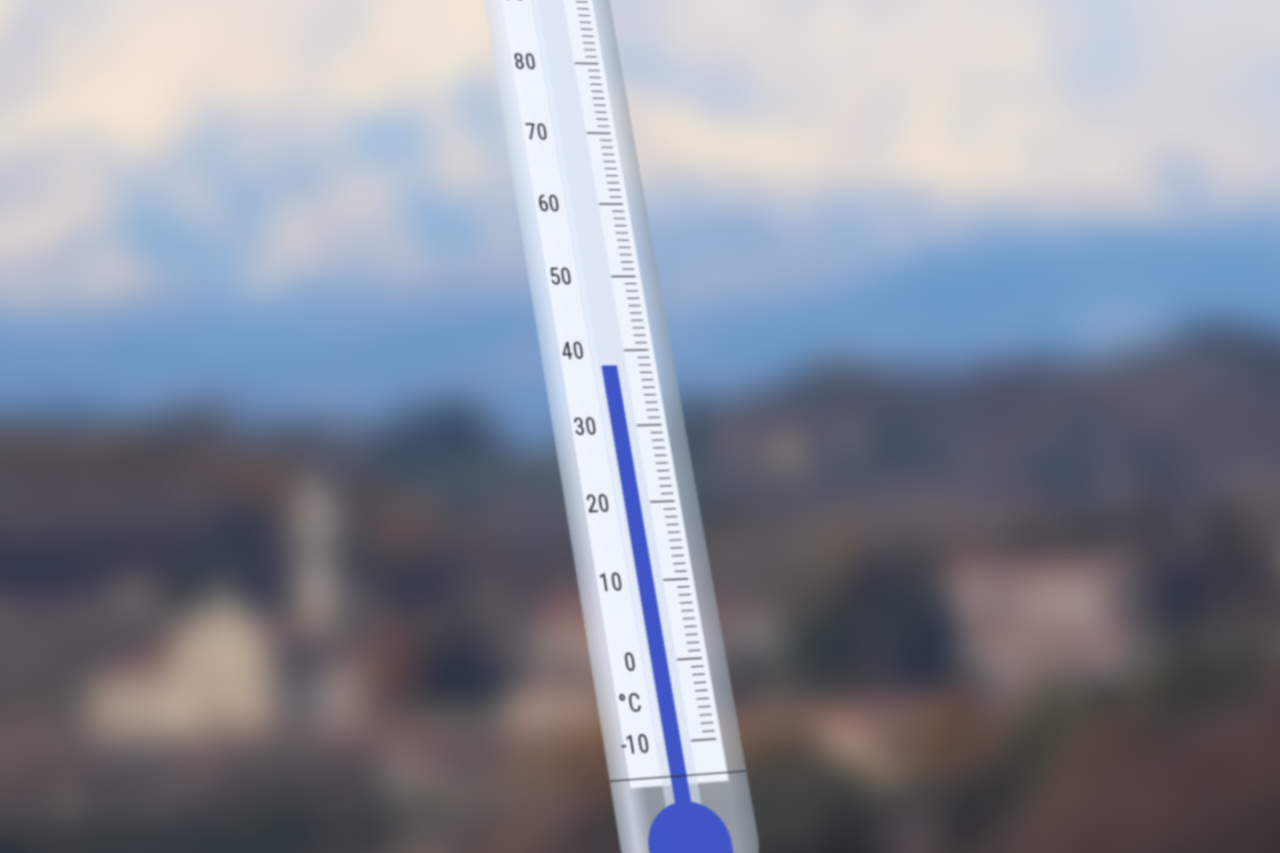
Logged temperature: value=38 unit=°C
